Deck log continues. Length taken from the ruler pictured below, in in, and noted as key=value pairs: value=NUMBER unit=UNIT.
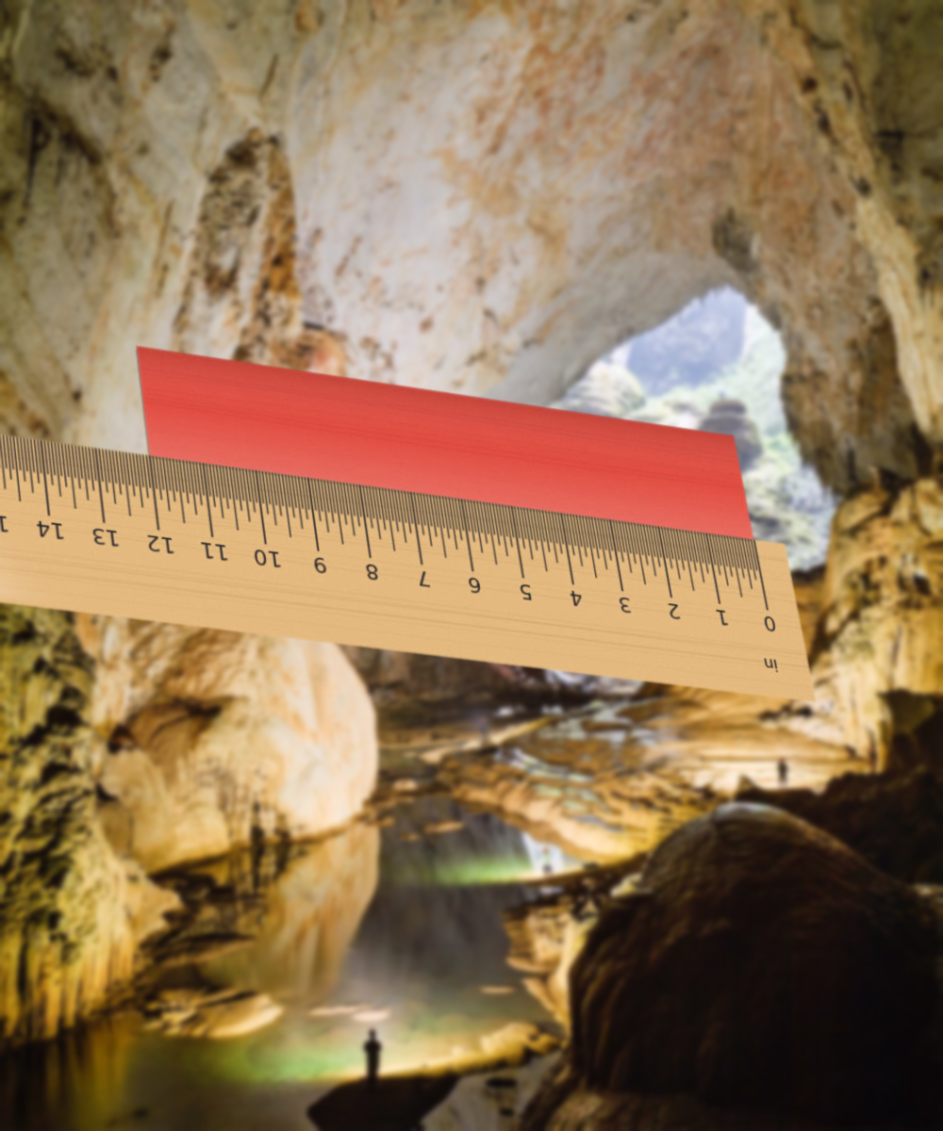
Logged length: value=12 unit=in
